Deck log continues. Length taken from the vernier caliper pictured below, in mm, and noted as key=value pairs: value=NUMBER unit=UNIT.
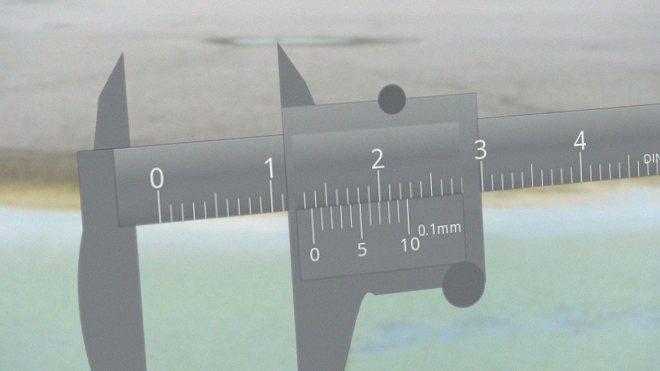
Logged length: value=13.6 unit=mm
